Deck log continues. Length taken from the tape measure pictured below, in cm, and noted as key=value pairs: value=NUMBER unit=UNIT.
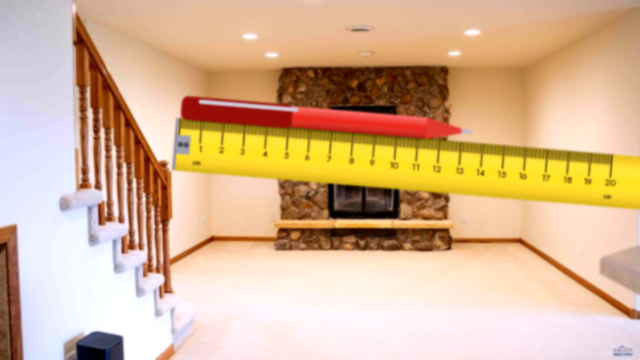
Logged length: value=13.5 unit=cm
